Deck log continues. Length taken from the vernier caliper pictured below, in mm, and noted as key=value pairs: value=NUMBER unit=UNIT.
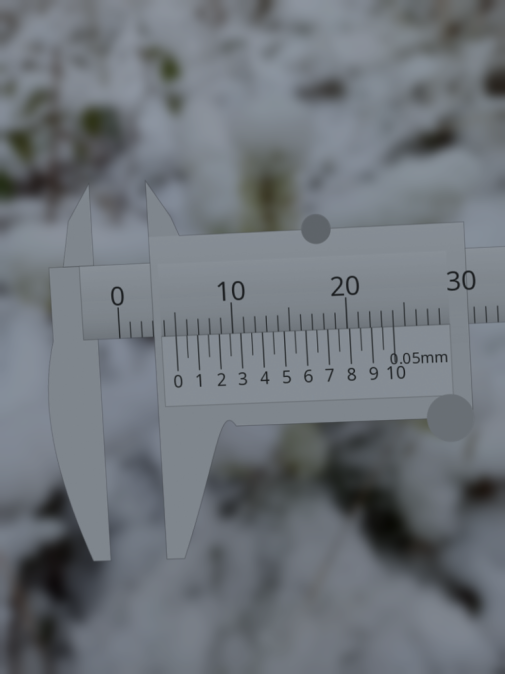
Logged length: value=5.0 unit=mm
